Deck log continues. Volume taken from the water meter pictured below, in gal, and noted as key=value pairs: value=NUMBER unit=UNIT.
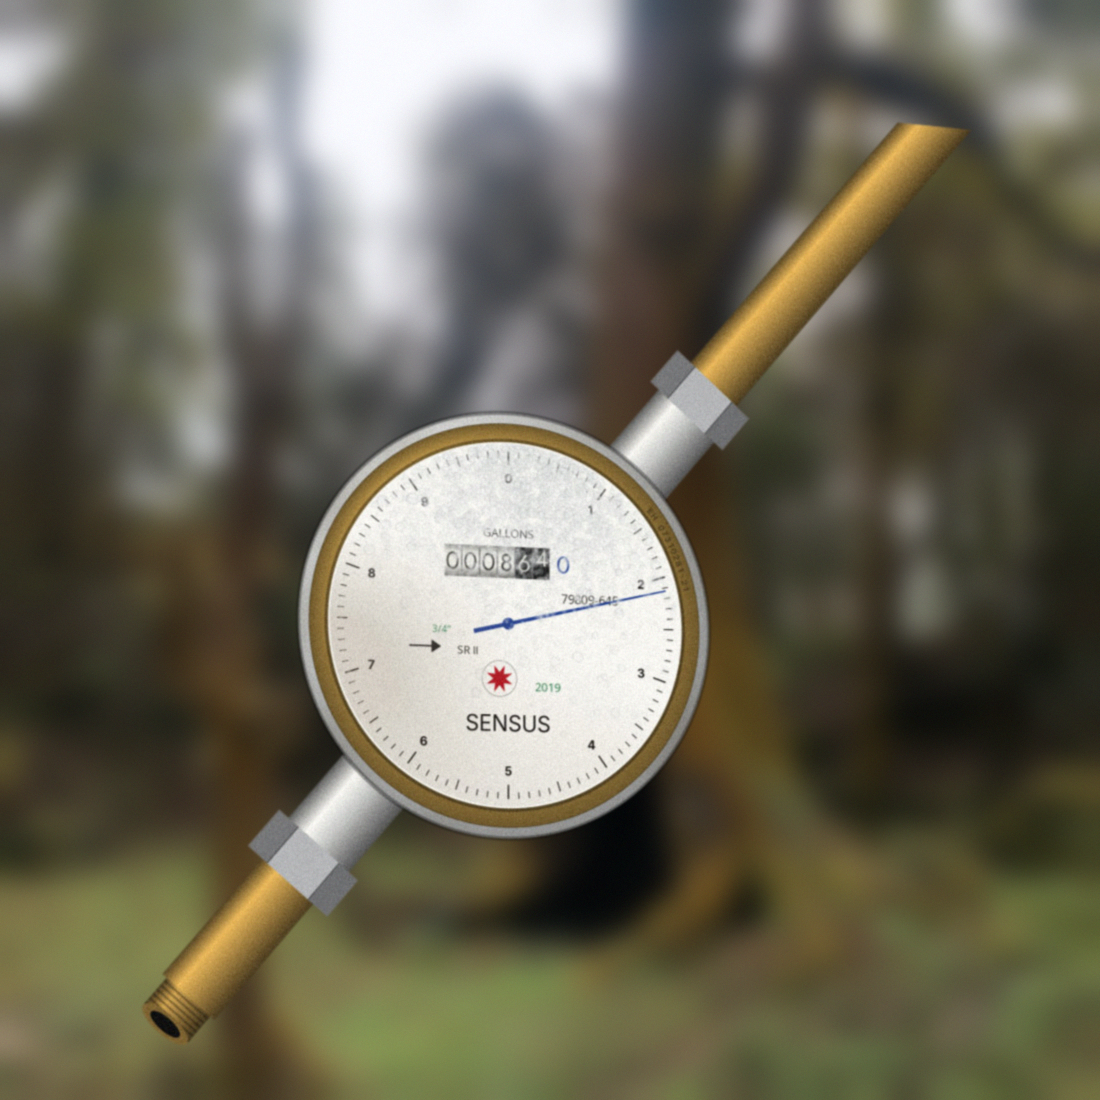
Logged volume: value=8642.1 unit=gal
